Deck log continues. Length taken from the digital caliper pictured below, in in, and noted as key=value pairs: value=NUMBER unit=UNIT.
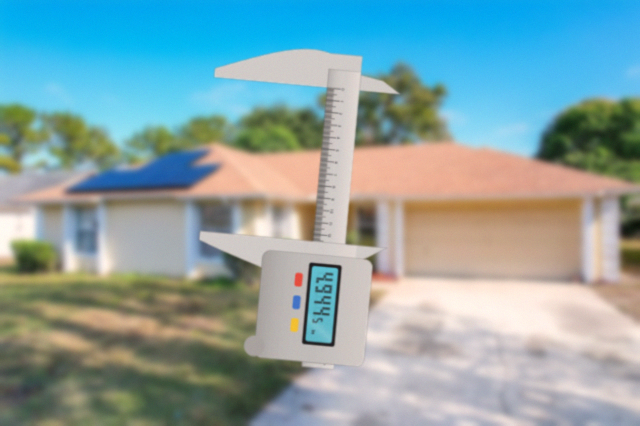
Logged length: value=4.9445 unit=in
